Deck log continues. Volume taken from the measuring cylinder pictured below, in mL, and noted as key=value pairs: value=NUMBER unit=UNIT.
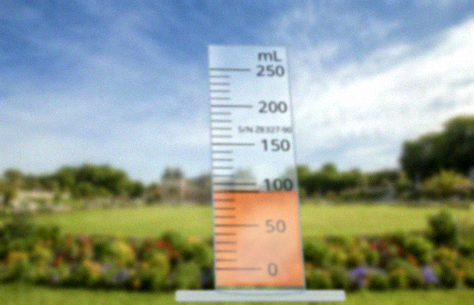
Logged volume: value=90 unit=mL
